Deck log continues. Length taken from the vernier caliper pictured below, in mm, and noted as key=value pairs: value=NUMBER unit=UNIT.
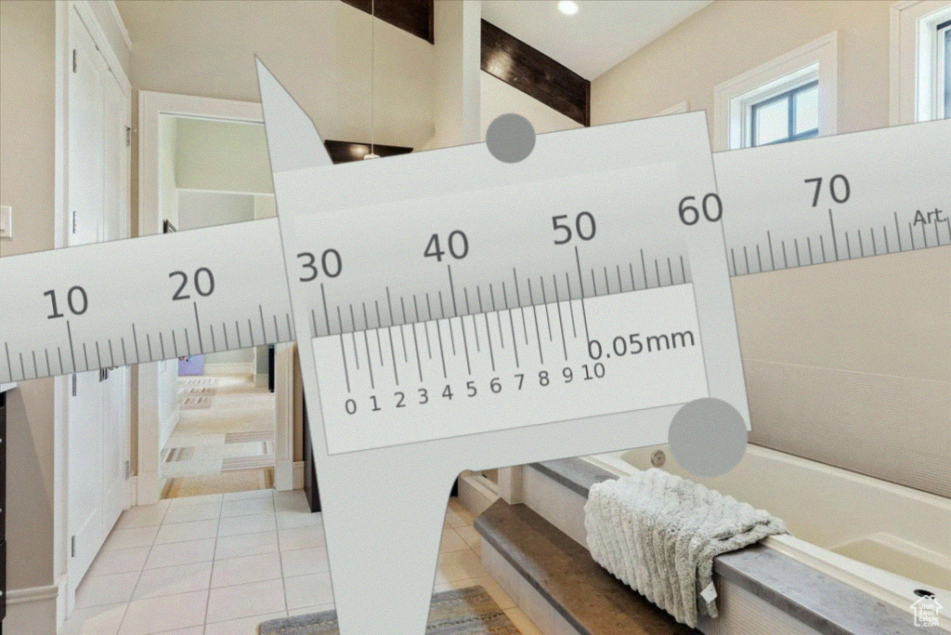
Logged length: value=30.9 unit=mm
